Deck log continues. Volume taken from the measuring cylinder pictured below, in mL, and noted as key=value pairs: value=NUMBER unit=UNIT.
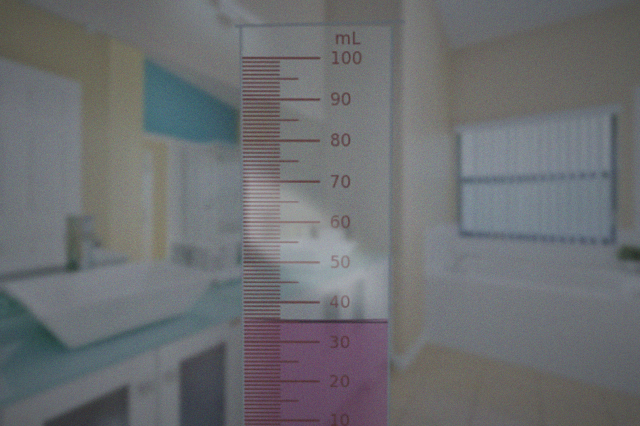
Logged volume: value=35 unit=mL
